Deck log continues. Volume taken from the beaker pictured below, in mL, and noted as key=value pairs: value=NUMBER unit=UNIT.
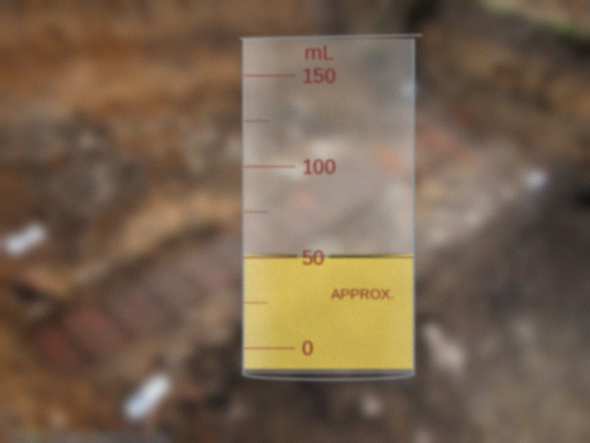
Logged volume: value=50 unit=mL
